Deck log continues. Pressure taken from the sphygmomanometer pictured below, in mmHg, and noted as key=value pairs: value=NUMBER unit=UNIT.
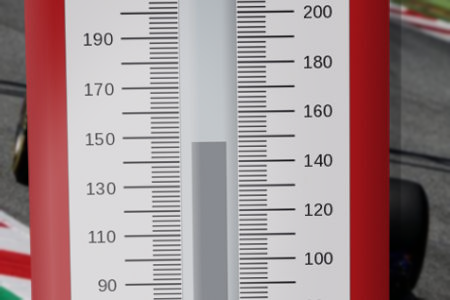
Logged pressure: value=148 unit=mmHg
